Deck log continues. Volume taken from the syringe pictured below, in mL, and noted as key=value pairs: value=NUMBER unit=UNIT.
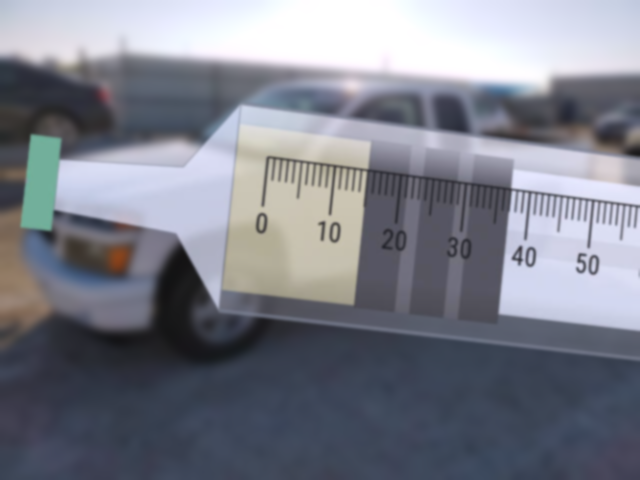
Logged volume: value=15 unit=mL
